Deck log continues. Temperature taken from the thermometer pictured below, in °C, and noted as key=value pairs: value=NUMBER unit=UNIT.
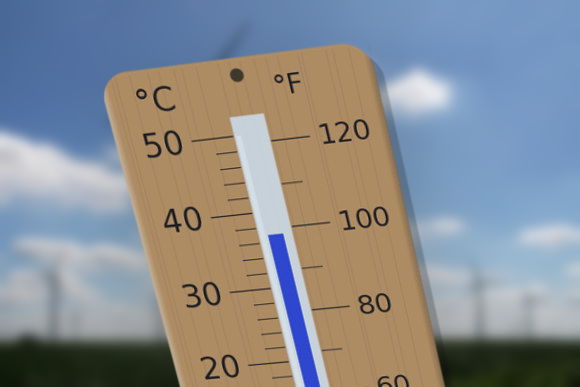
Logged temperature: value=37 unit=°C
